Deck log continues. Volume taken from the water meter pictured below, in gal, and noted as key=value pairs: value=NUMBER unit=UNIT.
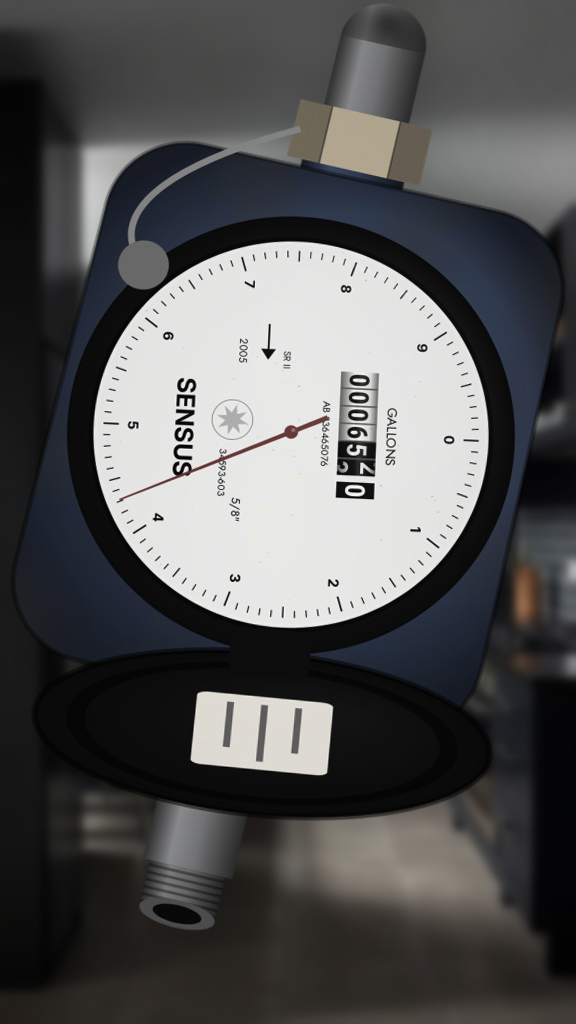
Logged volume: value=6524.3 unit=gal
